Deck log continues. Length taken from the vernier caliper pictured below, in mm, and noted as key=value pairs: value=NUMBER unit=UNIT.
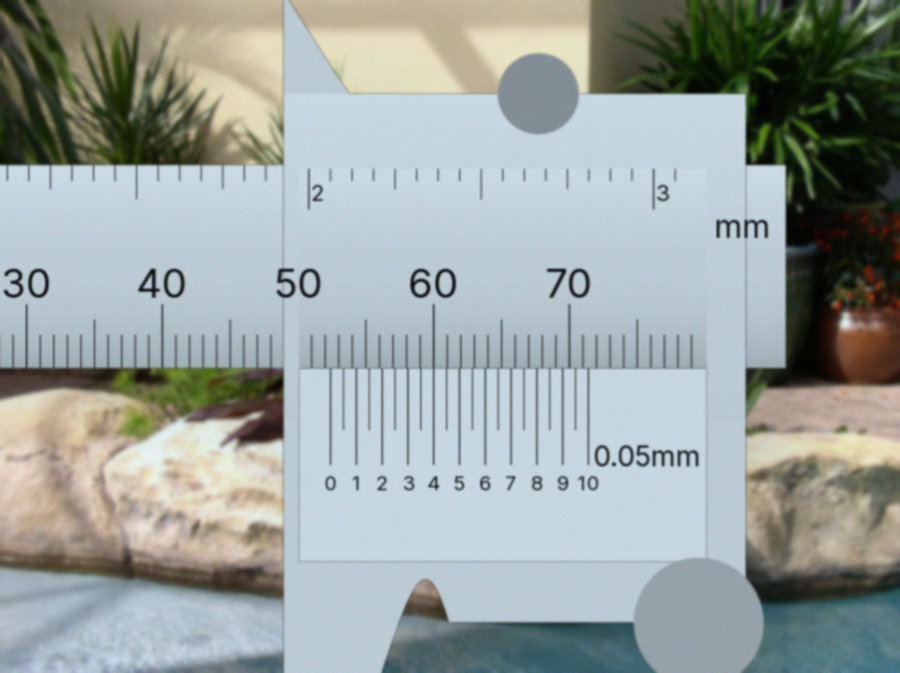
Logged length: value=52.4 unit=mm
